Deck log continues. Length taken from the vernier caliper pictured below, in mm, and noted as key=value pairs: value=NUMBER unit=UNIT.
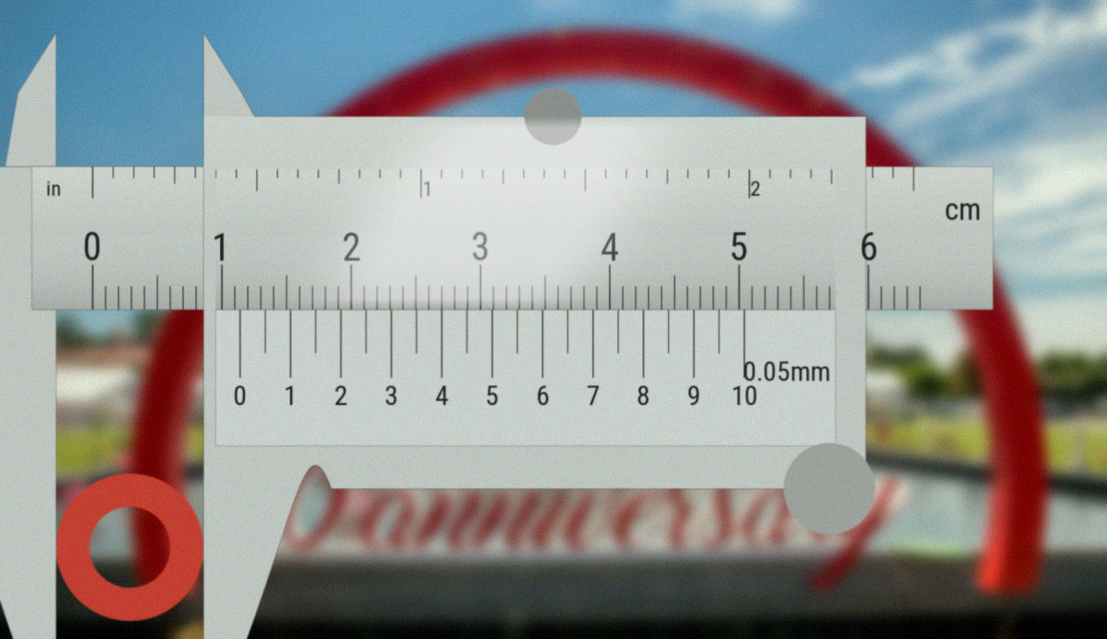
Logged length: value=11.4 unit=mm
